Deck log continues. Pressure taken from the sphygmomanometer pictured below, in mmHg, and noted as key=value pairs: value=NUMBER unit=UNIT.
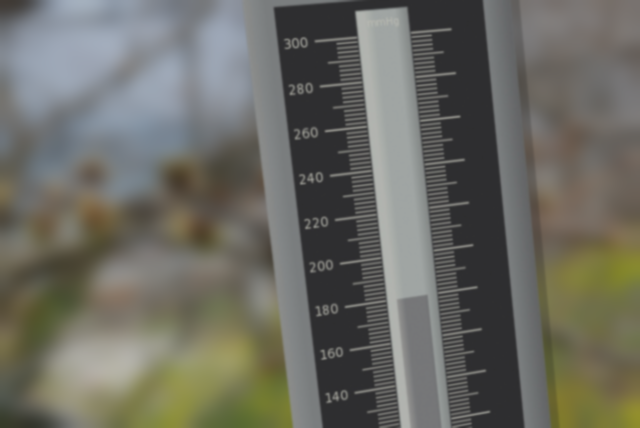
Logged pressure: value=180 unit=mmHg
